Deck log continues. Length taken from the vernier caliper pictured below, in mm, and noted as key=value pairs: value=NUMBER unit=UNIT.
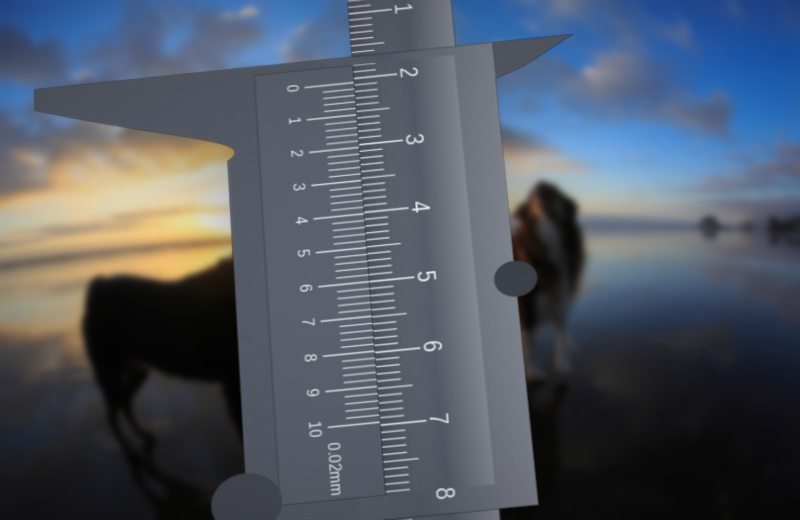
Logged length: value=20.6 unit=mm
